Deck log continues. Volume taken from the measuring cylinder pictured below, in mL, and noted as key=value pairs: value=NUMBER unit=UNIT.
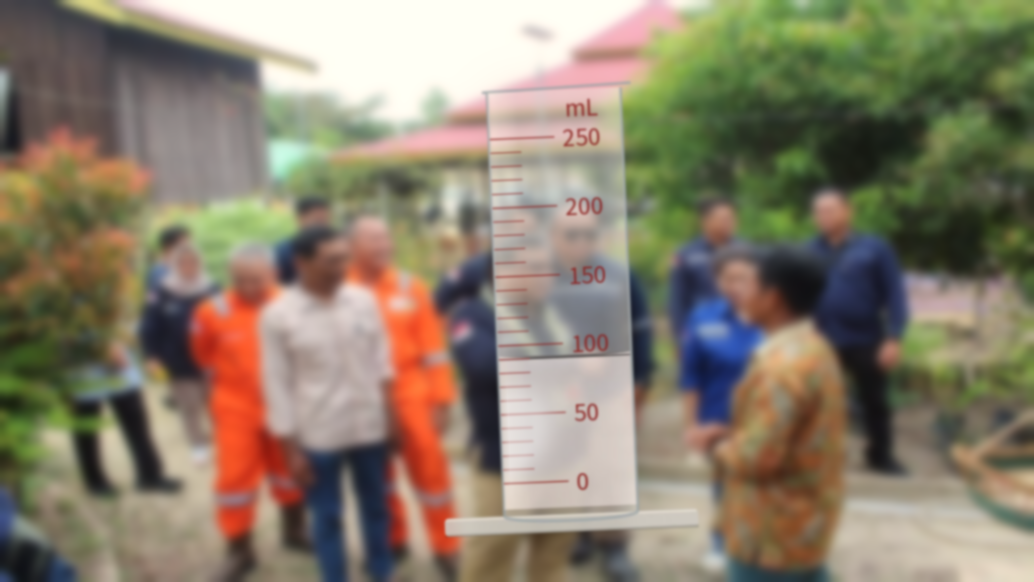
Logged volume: value=90 unit=mL
